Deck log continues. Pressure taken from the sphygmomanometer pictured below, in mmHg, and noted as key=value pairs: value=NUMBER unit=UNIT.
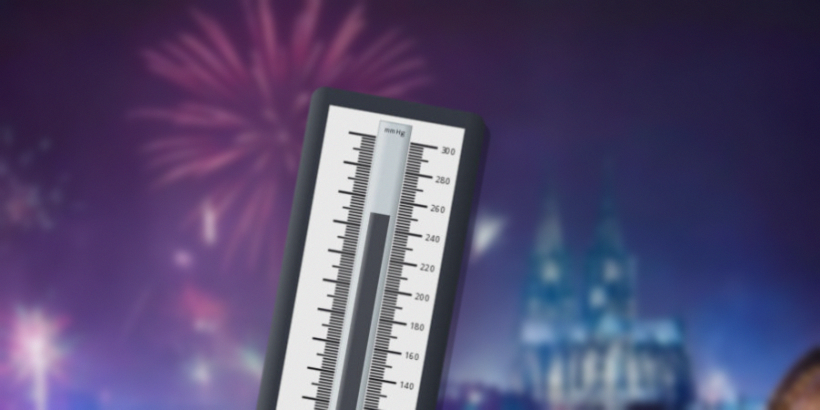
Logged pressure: value=250 unit=mmHg
